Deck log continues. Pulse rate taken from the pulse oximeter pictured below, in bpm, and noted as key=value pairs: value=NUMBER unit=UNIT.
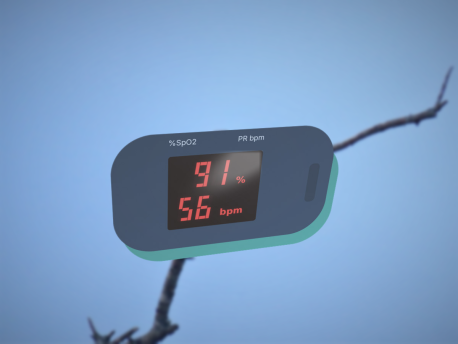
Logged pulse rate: value=56 unit=bpm
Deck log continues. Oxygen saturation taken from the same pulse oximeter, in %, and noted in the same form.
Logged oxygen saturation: value=91 unit=%
